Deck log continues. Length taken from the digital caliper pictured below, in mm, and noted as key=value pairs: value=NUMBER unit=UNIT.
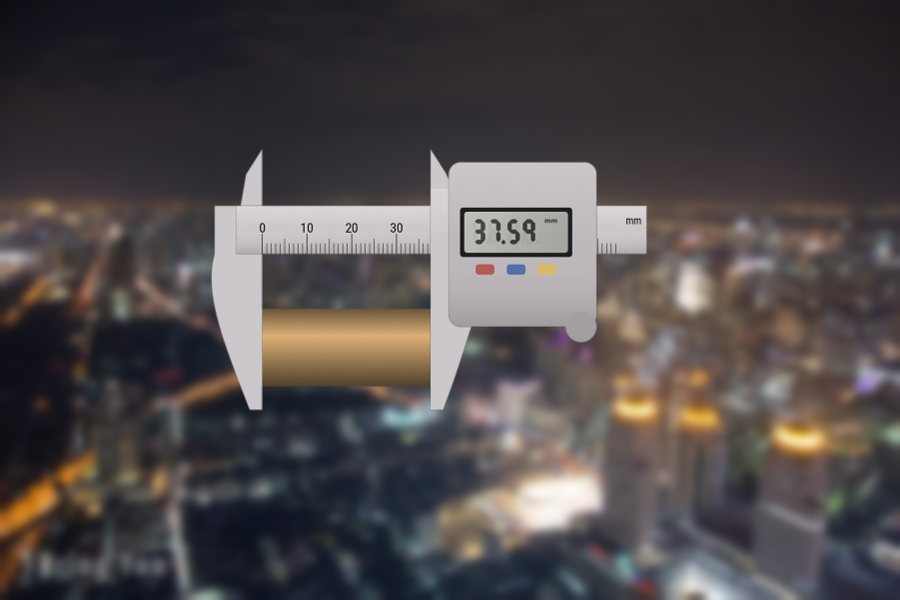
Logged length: value=37.59 unit=mm
